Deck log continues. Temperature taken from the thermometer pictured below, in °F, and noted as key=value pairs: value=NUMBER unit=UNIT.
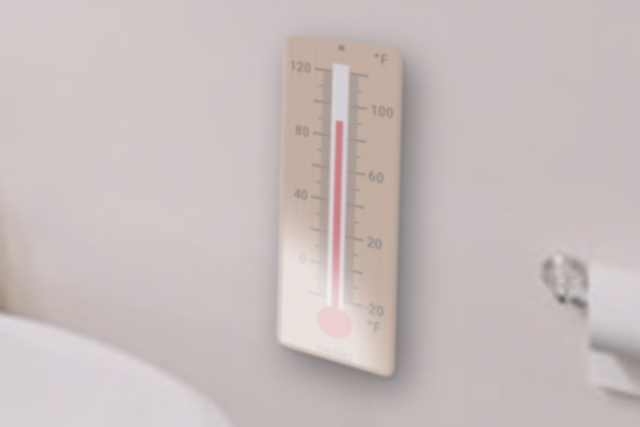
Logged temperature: value=90 unit=°F
